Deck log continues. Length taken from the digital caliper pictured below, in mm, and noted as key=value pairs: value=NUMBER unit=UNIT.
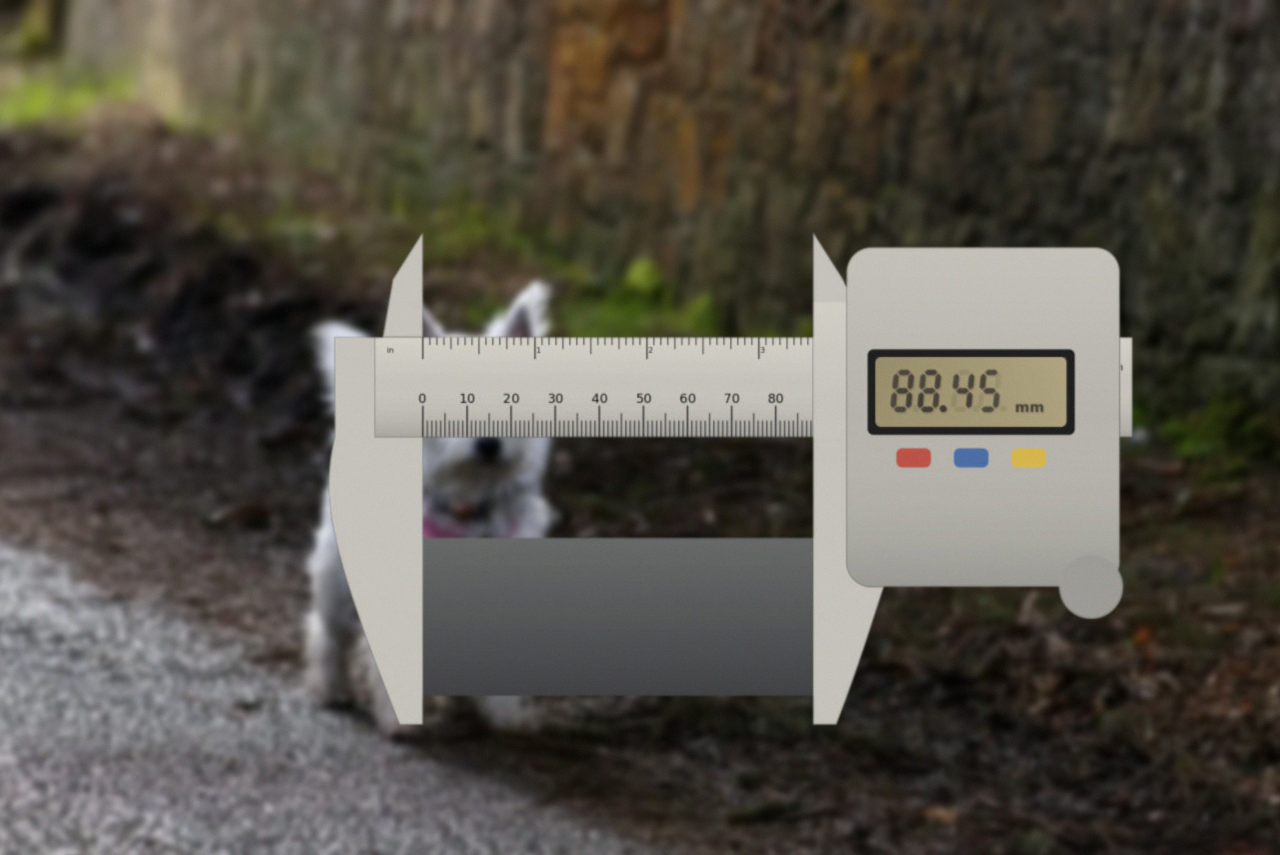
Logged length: value=88.45 unit=mm
